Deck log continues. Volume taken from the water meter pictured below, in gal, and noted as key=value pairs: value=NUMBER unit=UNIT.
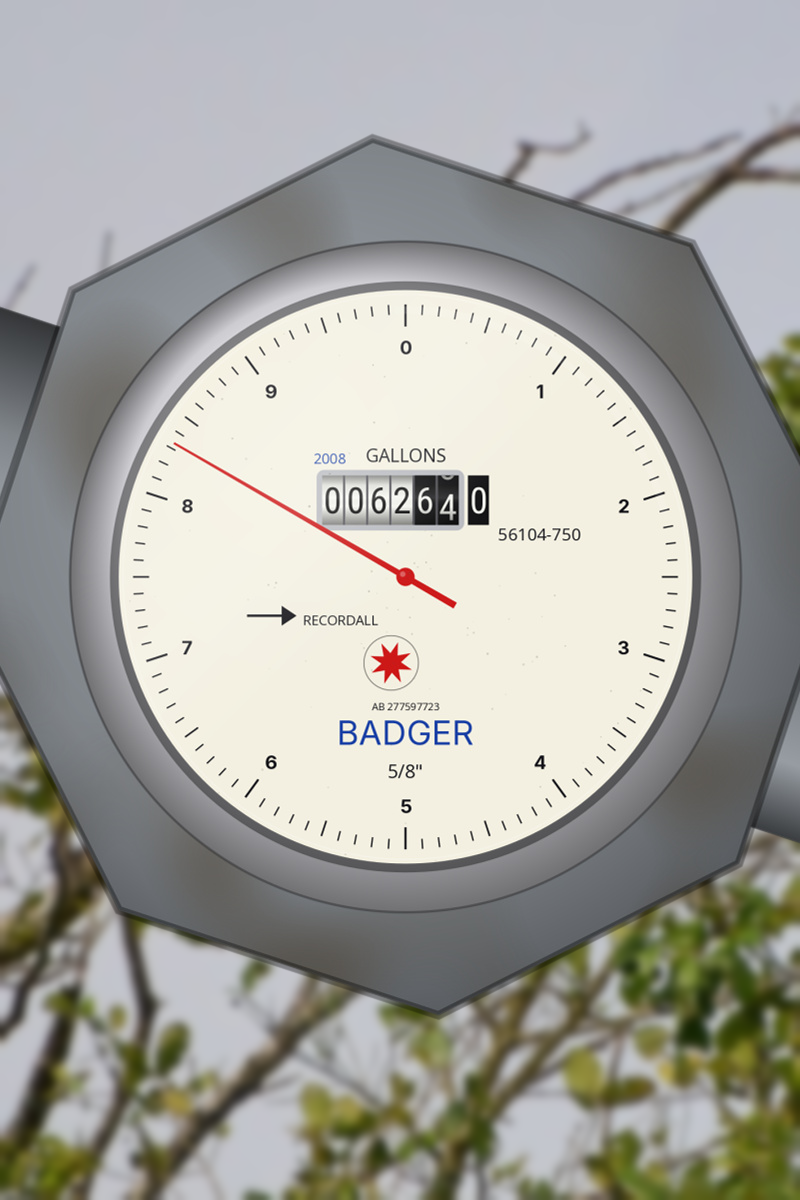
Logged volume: value=62638.3 unit=gal
